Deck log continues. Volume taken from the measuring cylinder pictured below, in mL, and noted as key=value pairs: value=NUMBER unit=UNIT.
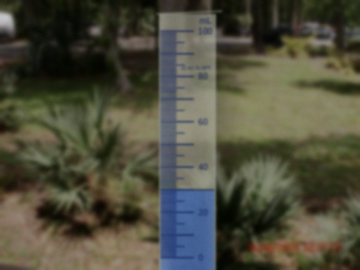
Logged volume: value=30 unit=mL
